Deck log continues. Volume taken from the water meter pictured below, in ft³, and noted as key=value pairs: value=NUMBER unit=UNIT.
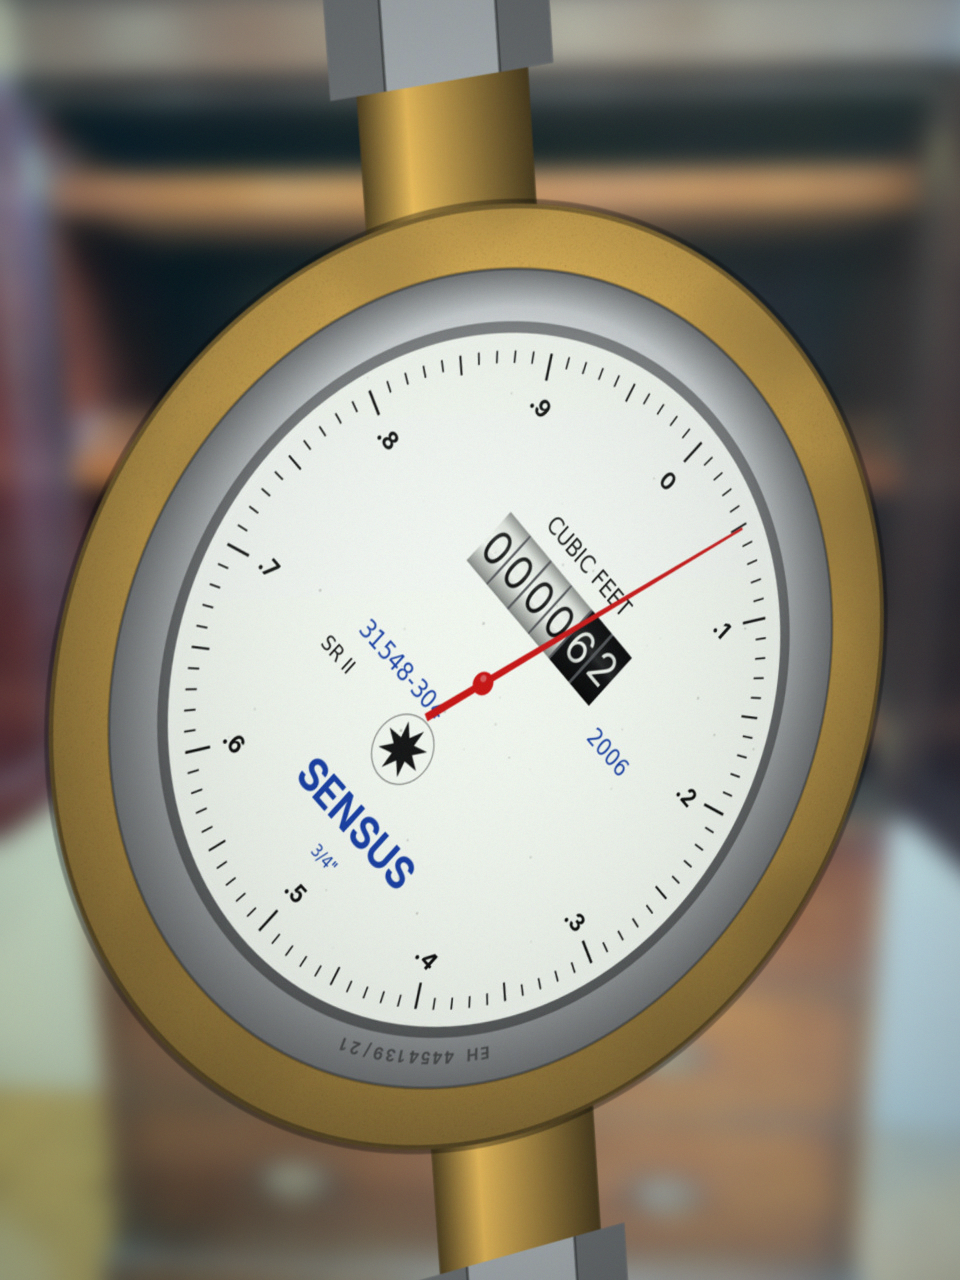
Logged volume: value=62.05 unit=ft³
